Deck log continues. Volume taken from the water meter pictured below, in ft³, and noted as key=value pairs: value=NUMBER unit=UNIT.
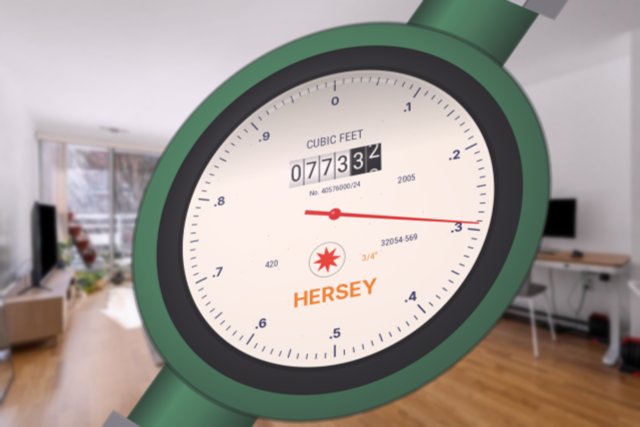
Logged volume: value=77332.29 unit=ft³
